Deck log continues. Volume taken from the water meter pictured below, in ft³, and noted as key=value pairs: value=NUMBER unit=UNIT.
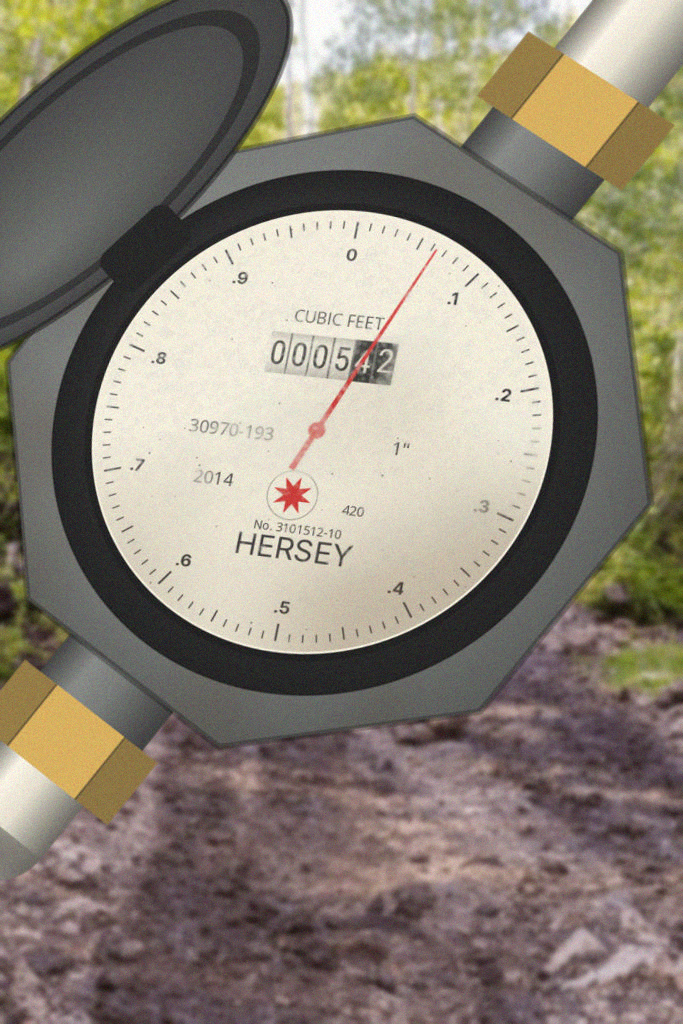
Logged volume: value=542.06 unit=ft³
